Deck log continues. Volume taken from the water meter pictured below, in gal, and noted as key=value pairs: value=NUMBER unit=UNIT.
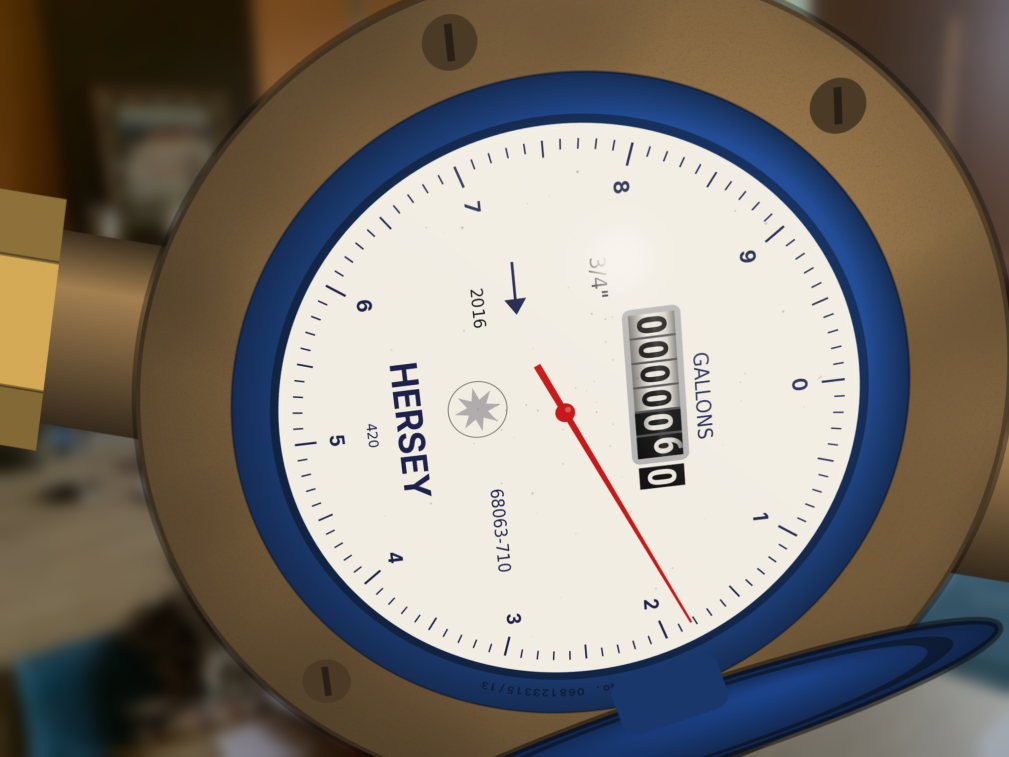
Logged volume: value=61.8 unit=gal
